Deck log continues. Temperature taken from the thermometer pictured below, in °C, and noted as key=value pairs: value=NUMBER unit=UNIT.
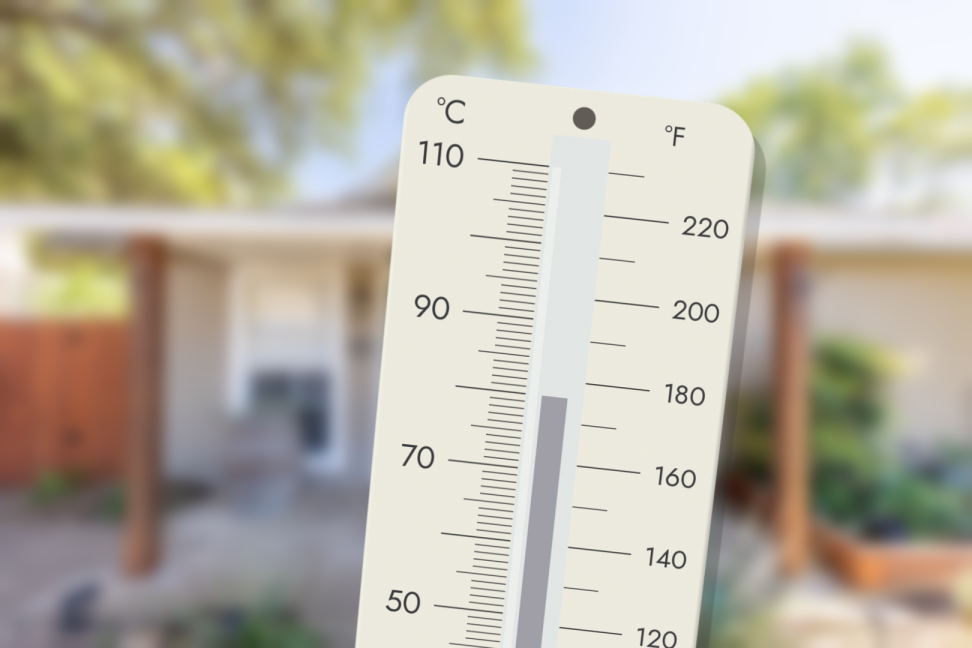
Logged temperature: value=80 unit=°C
